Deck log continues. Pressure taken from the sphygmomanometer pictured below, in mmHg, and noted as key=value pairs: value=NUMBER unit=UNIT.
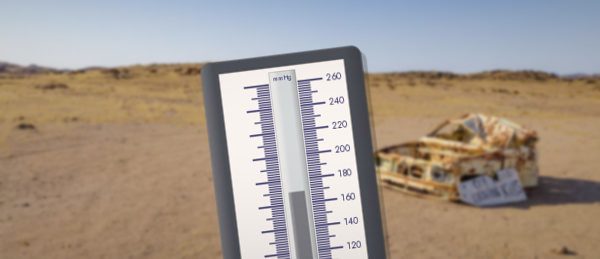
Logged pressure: value=170 unit=mmHg
